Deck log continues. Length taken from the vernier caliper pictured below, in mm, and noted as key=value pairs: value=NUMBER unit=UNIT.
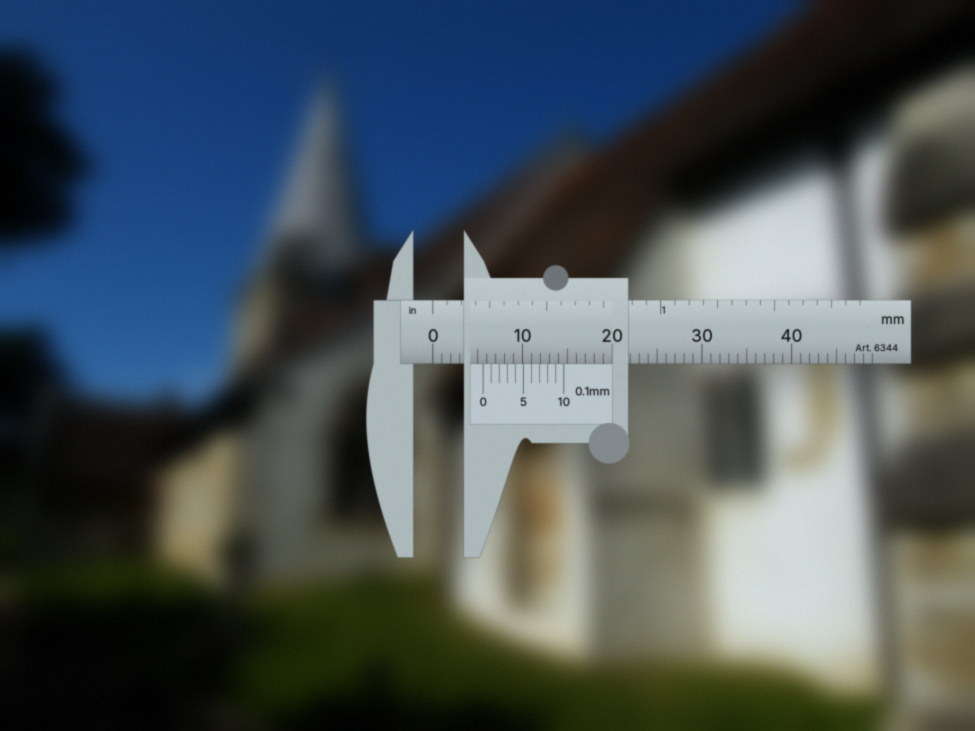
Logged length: value=5.6 unit=mm
